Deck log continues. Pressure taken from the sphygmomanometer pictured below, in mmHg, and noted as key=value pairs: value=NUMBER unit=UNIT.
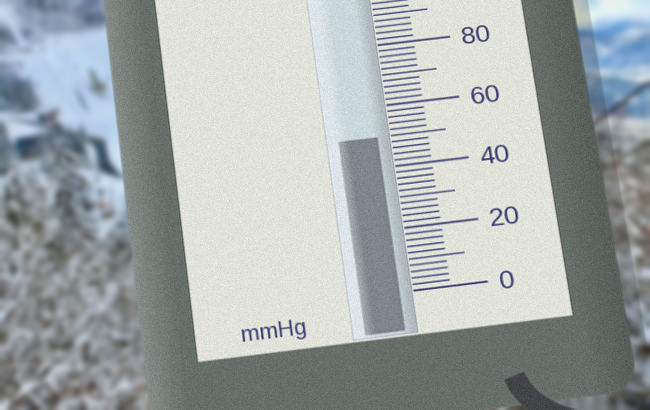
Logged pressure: value=50 unit=mmHg
